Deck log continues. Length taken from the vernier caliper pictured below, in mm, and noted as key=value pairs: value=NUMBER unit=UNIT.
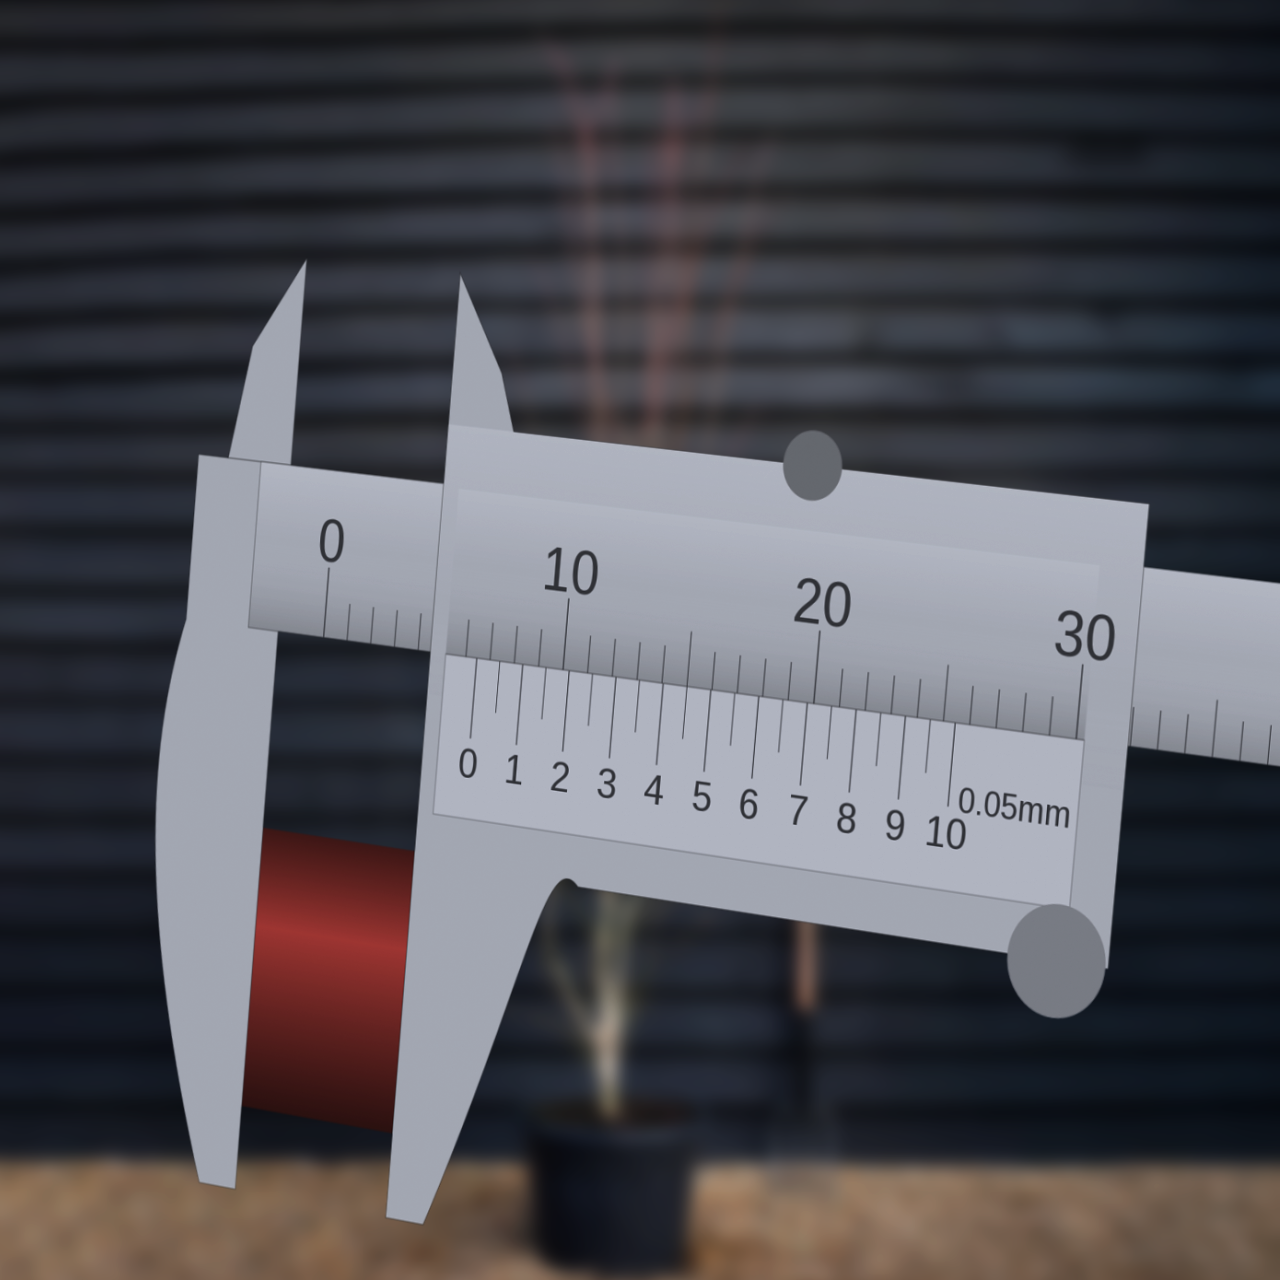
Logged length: value=6.45 unit=mm
